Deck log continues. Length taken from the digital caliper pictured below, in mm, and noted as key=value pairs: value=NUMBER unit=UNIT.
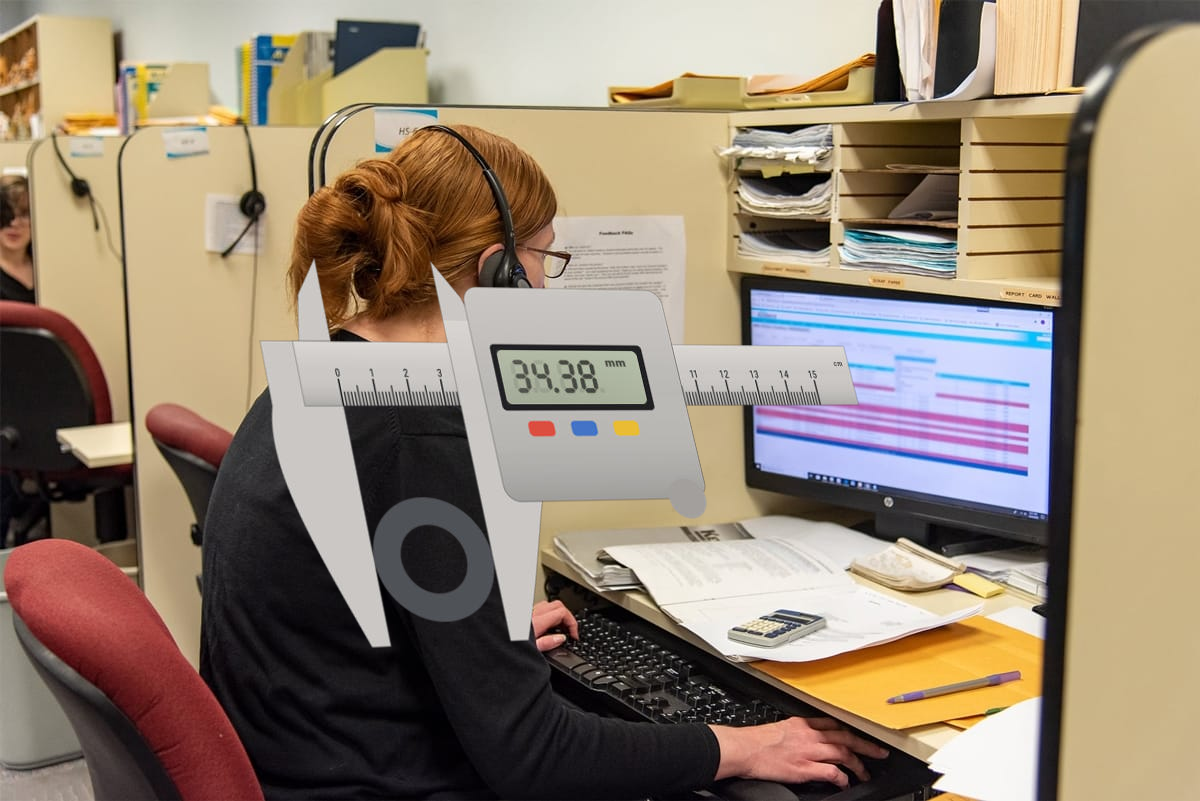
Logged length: value=34.38 unit=mm
